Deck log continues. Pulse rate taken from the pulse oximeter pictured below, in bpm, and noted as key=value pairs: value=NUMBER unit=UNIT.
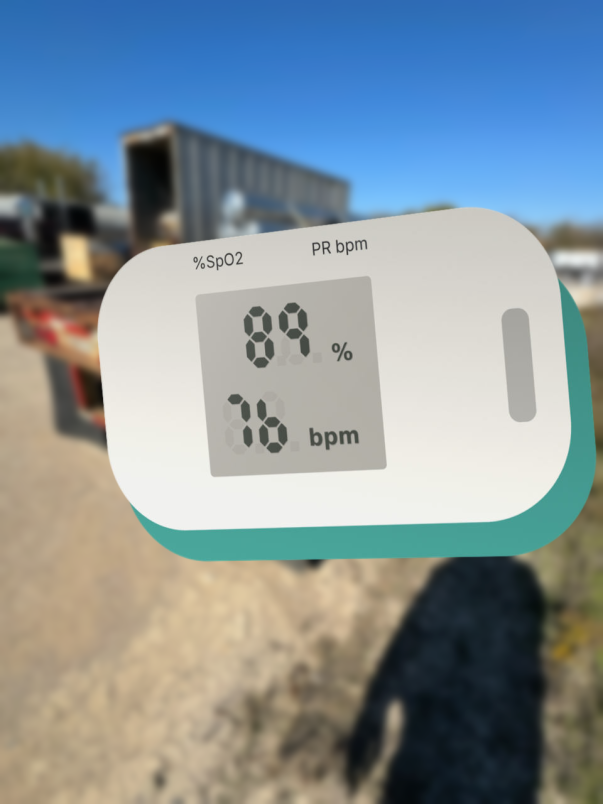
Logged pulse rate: value=76 unit=bpm
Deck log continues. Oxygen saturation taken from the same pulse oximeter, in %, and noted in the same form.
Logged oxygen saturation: value=89 unit=%
